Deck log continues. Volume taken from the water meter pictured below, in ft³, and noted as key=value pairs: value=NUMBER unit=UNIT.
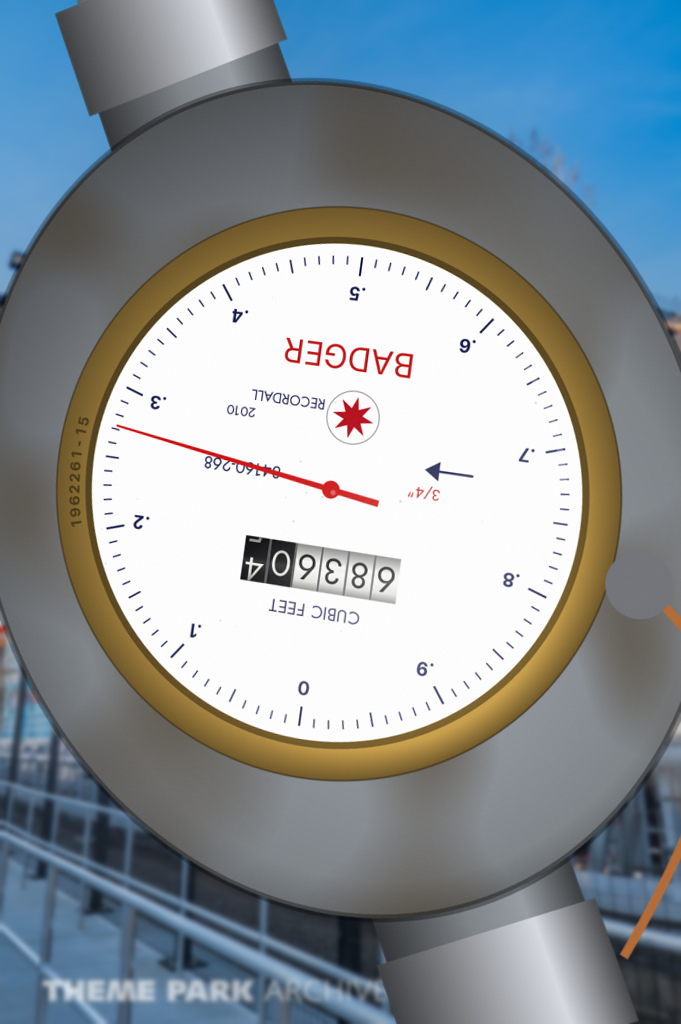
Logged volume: value=683604.27 unit=ft³
